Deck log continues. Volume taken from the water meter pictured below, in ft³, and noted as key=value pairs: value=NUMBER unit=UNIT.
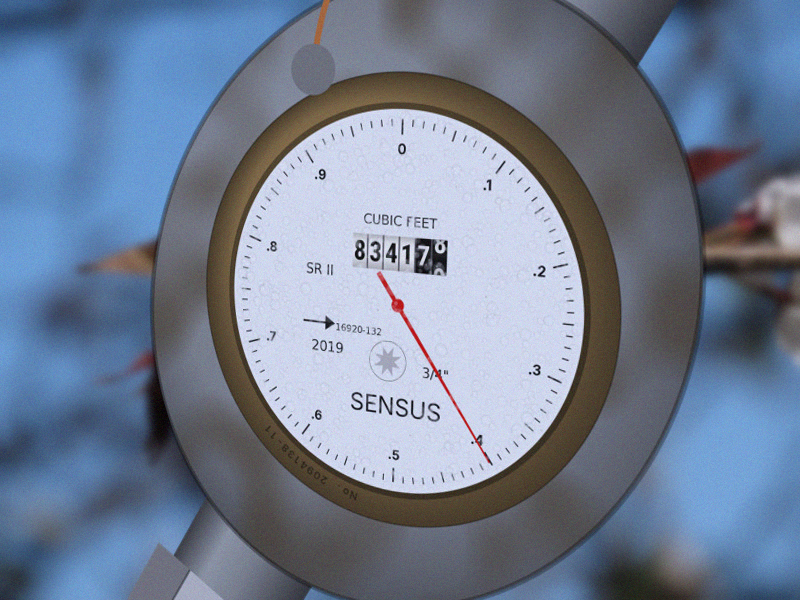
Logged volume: value=834178.40 unit=ft³
